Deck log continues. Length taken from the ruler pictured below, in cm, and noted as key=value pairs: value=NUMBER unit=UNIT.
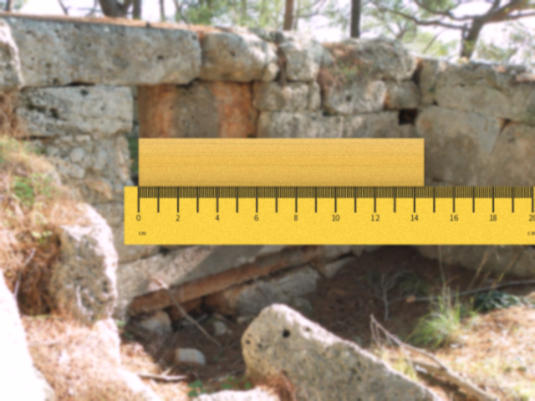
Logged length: value=14.5 unit=cm
